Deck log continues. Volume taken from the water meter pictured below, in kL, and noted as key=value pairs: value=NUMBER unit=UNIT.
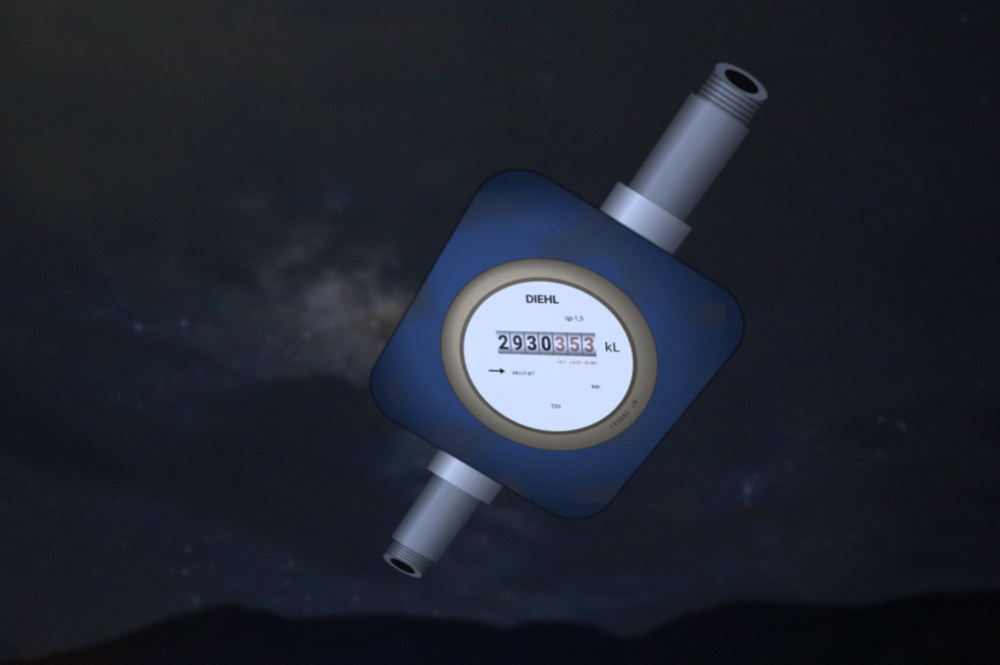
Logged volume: value=2930.353 unit=kL
